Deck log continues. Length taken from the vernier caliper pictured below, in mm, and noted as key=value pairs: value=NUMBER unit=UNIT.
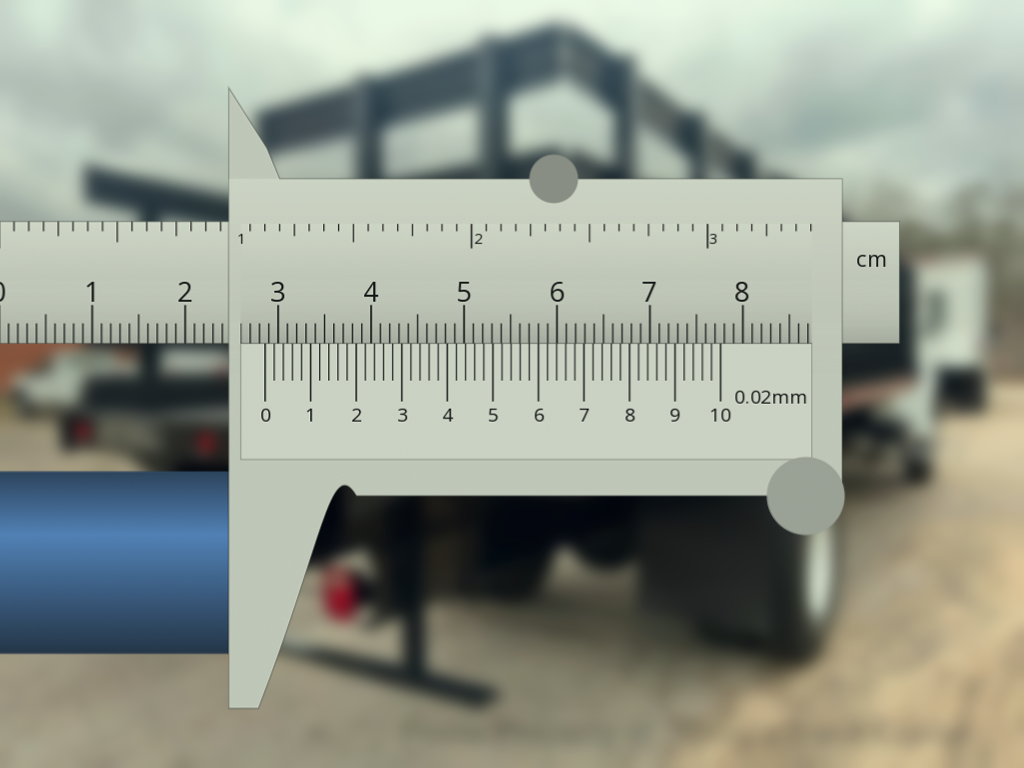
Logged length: value=28.6 unit=mm
